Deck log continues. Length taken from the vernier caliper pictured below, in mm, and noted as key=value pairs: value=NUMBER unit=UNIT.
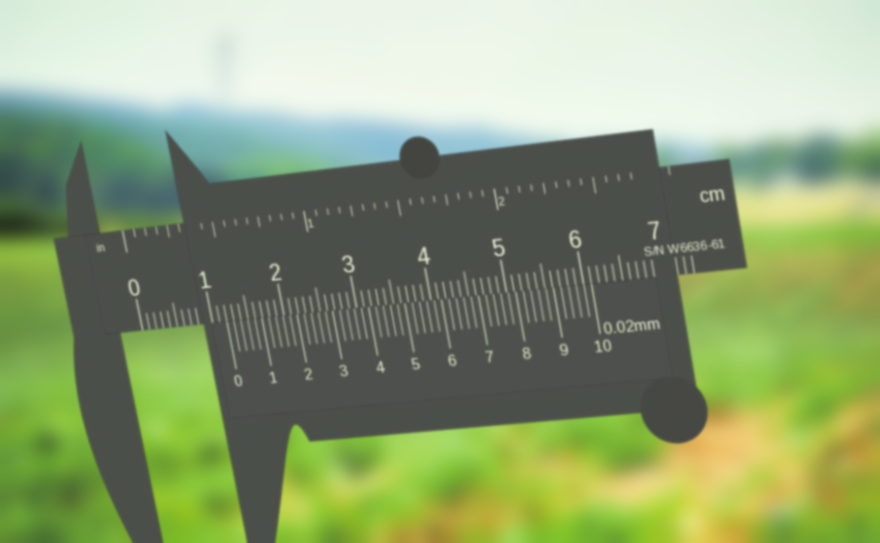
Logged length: value=12.0 unit=mm
